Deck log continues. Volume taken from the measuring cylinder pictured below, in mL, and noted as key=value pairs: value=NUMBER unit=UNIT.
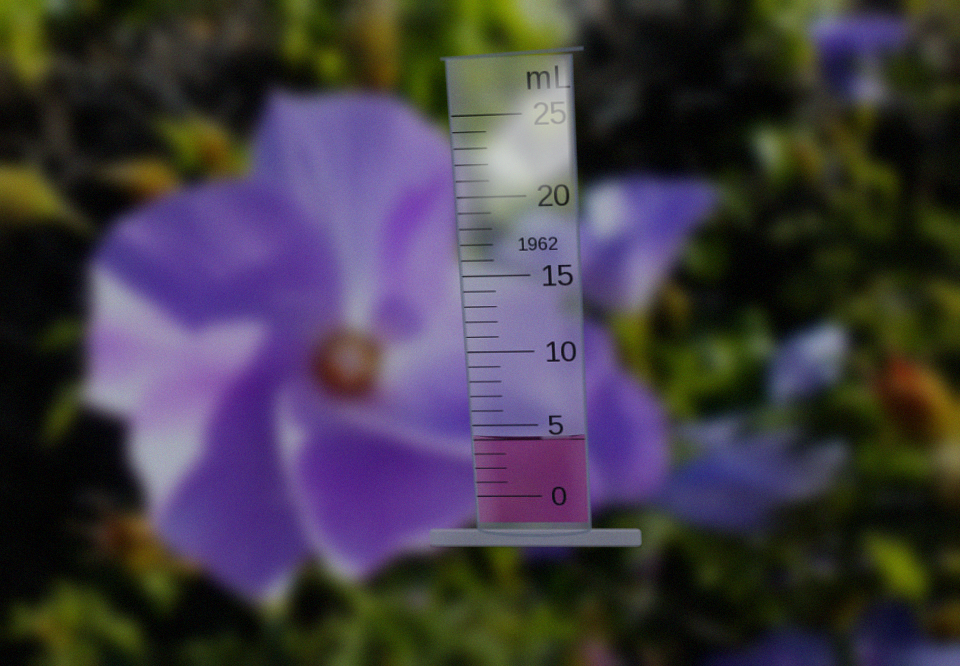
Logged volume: value=4 unit=mL
